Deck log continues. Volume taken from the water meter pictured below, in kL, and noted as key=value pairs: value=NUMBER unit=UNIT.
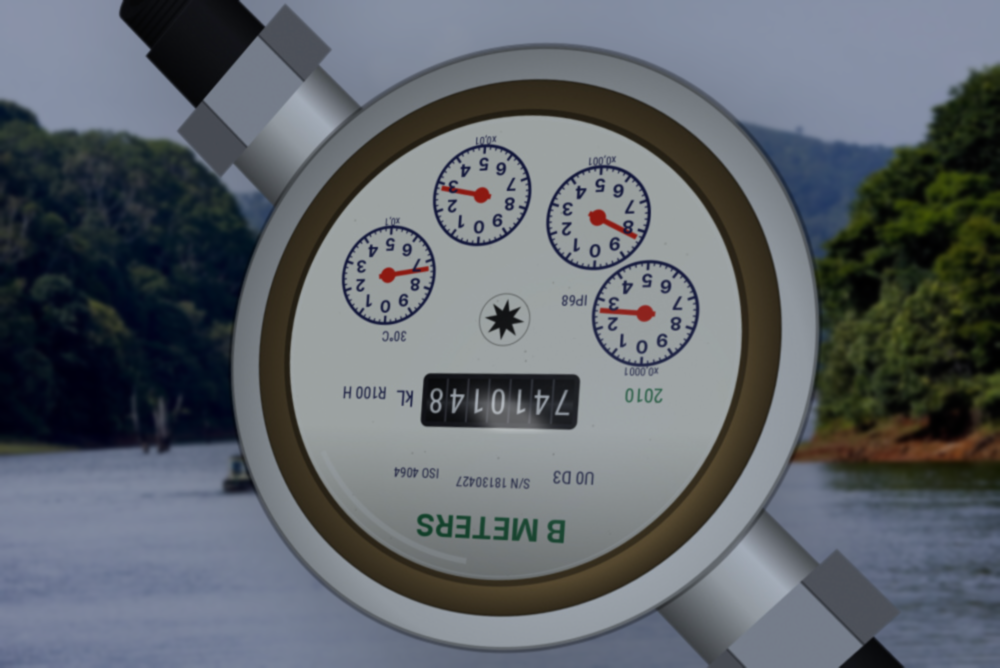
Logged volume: value=7410148.7282 unit=kL
